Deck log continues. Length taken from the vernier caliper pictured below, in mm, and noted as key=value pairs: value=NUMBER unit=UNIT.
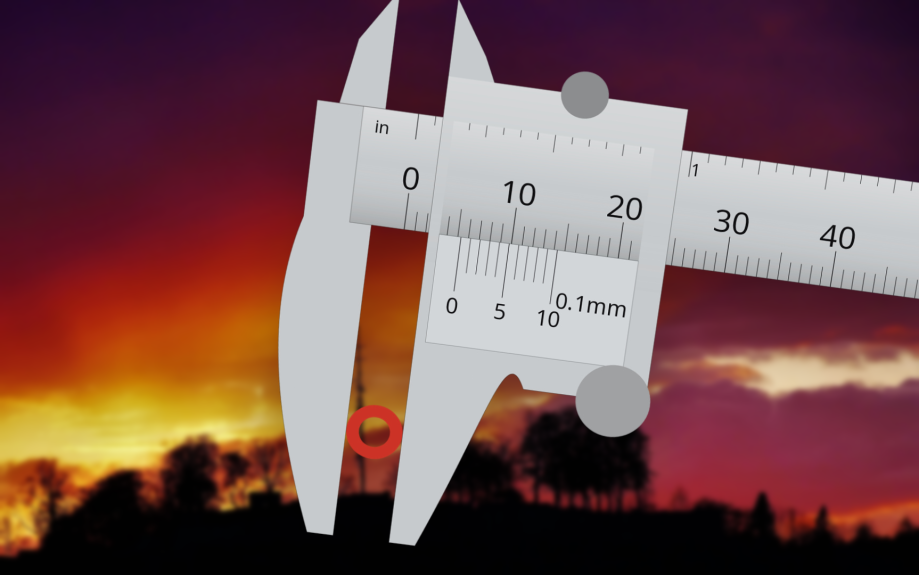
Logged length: value=5.3 unit=mm
